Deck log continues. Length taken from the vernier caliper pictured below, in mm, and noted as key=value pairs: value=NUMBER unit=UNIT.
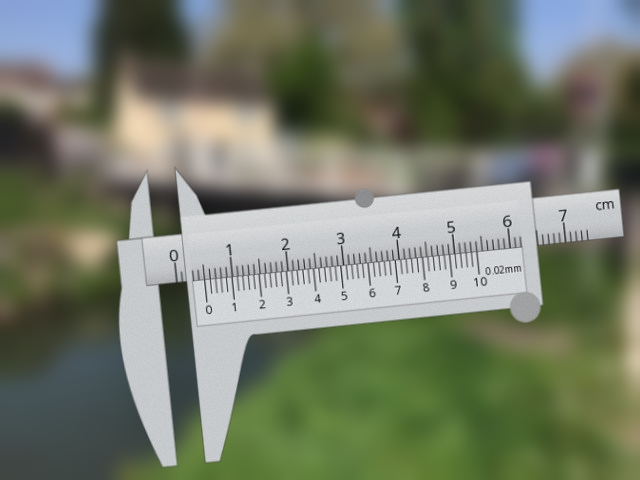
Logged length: value=5.0 unit=mm
